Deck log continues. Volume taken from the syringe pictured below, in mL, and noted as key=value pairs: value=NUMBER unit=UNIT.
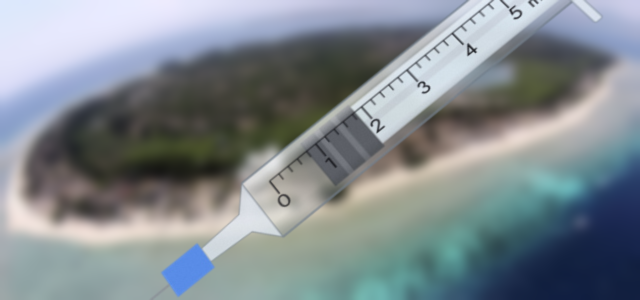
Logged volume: value=0.8 unit=mL
